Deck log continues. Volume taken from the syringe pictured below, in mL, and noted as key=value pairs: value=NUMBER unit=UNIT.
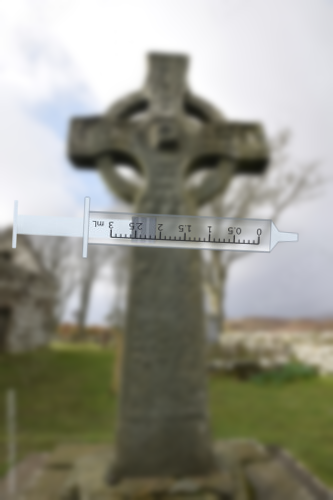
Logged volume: value=2.1 unit=mL
